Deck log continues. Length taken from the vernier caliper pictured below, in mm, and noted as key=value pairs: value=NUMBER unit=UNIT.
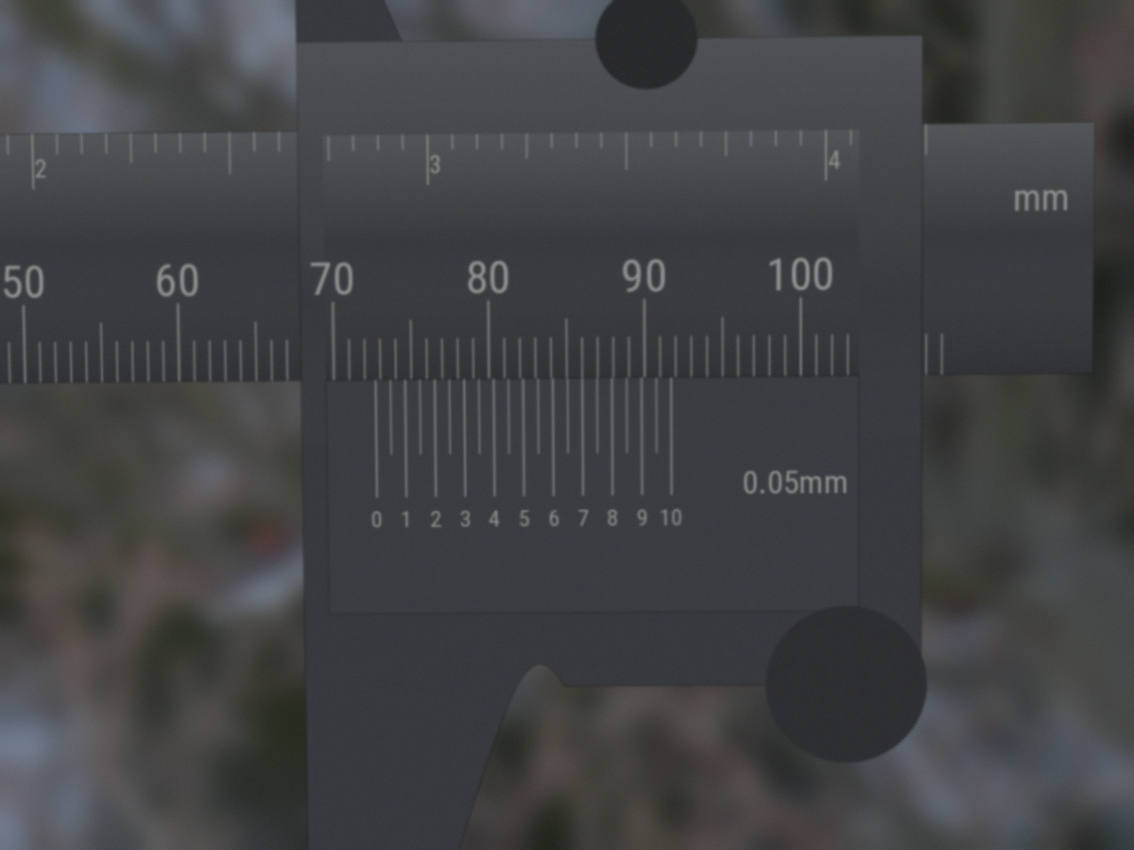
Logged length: value=72.7 unit=mm
